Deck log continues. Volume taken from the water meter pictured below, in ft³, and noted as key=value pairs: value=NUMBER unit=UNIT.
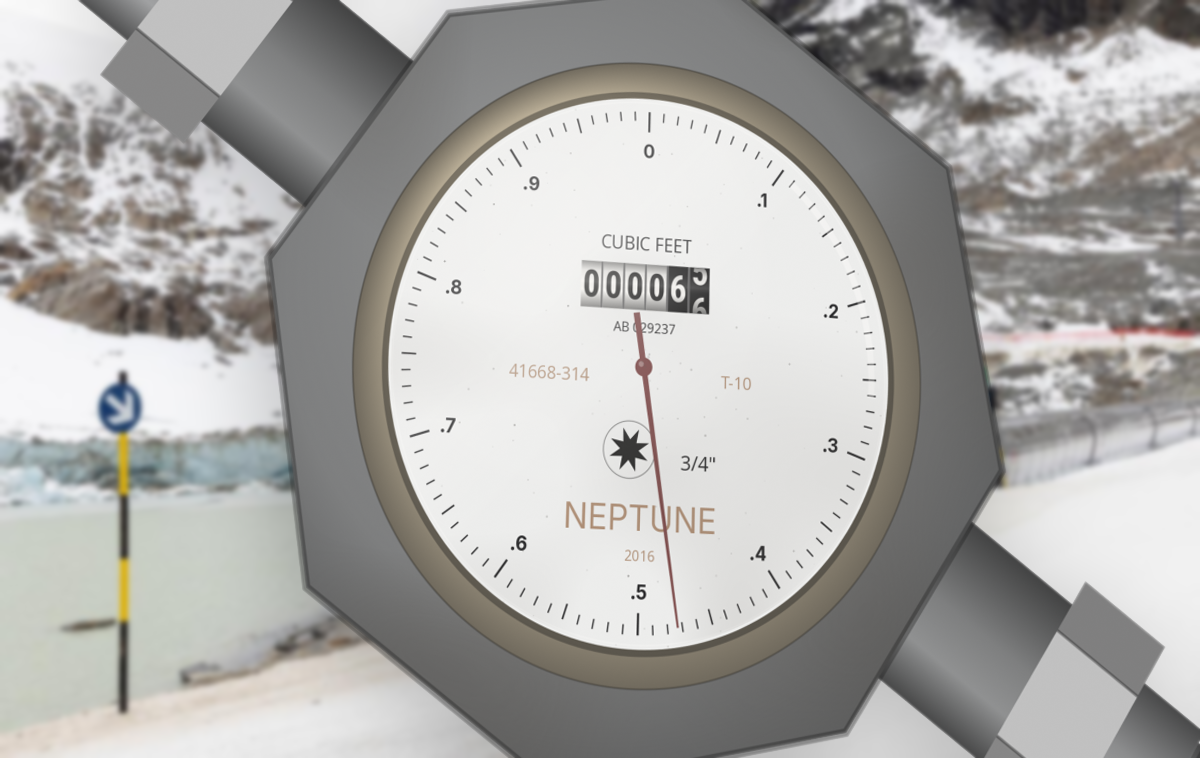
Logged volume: value=65.47 unit=ft³
